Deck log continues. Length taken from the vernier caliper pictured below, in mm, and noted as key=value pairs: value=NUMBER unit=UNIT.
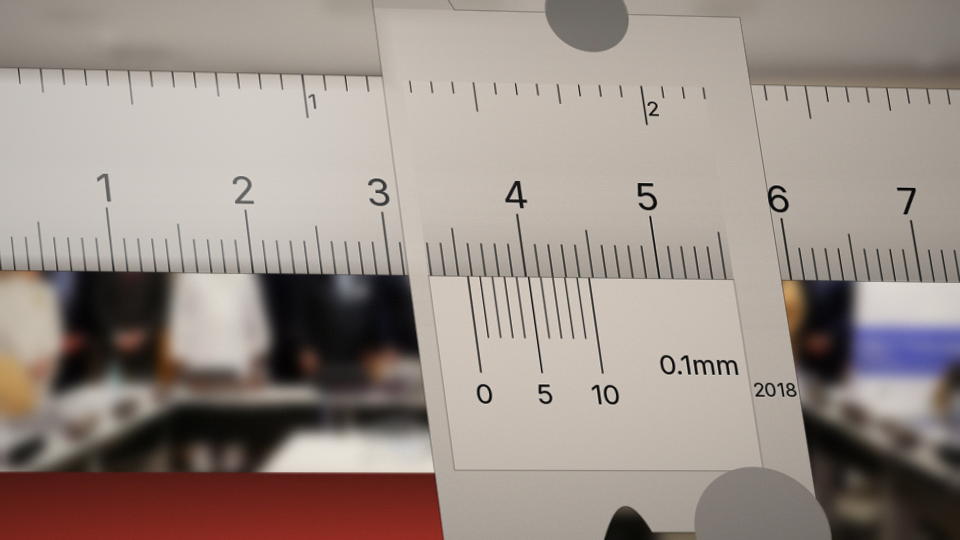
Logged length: value=35.7 unit=mm
